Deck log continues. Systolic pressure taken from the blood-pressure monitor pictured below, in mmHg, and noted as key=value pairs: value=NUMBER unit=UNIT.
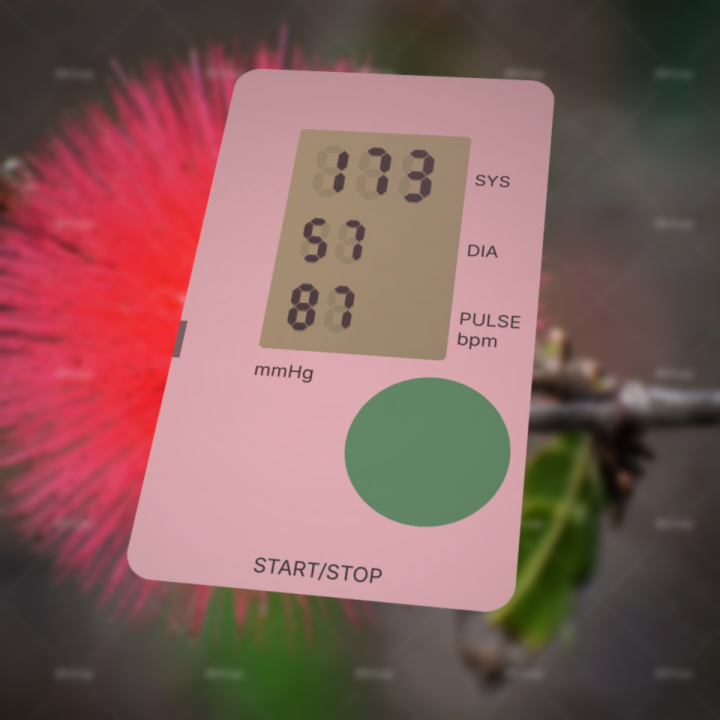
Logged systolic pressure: value=173 unit=mmHg
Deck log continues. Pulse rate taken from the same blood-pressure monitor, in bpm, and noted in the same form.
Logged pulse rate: value=87 unit=bpm
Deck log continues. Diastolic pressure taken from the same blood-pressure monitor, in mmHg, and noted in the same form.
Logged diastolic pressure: value=57 unit=mmHg
